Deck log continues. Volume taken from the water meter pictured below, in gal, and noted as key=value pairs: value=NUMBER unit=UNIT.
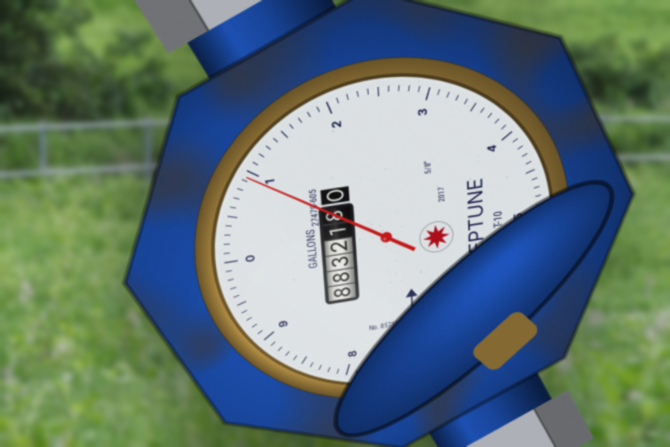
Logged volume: value=8832180.9 unit=gal
